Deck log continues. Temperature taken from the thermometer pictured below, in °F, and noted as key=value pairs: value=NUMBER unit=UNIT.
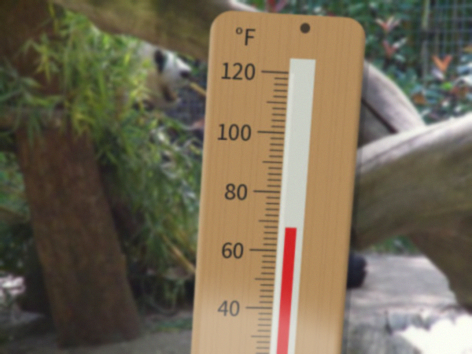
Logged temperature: value=68 unit=°F
